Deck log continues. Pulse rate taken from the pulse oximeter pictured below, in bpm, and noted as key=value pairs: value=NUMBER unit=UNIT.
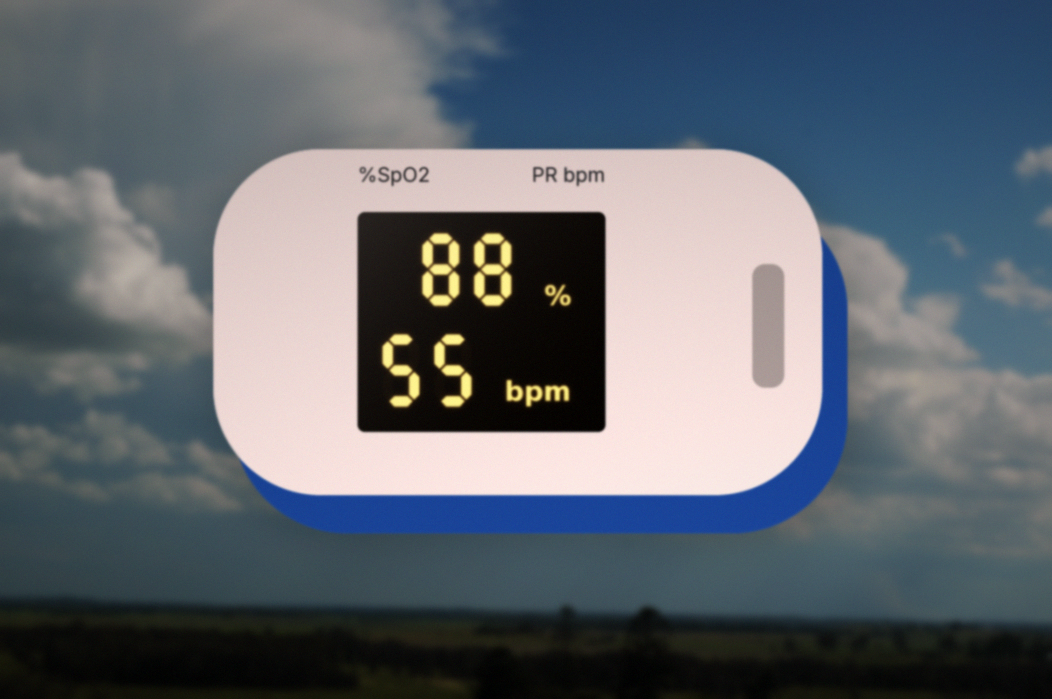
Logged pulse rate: value=55 unit=bpm
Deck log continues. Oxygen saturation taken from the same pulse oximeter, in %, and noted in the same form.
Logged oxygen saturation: value=88 unit=%
